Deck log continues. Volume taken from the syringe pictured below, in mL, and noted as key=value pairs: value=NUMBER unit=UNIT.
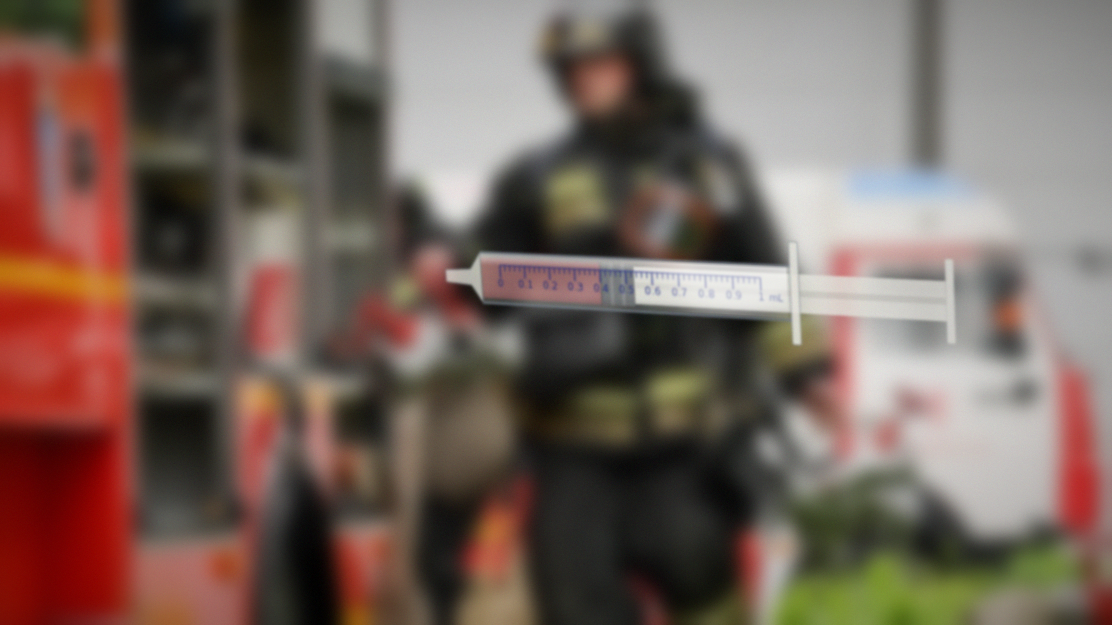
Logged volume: value=0.4 unit=mL
